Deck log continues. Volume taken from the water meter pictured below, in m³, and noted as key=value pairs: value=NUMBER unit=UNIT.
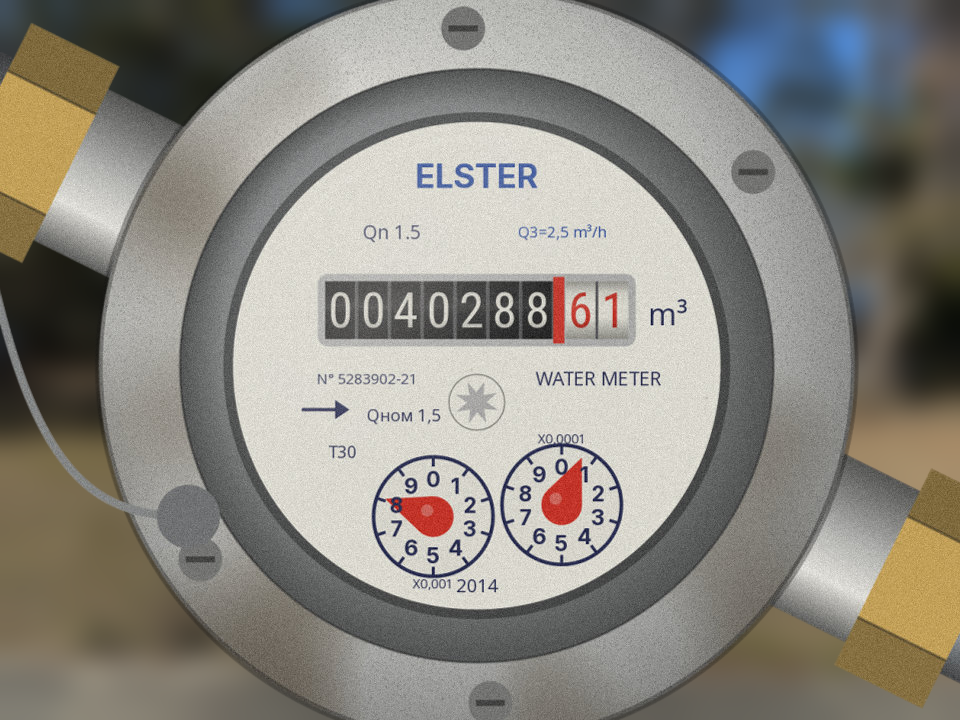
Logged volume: value=40288.6180 unit=m³
